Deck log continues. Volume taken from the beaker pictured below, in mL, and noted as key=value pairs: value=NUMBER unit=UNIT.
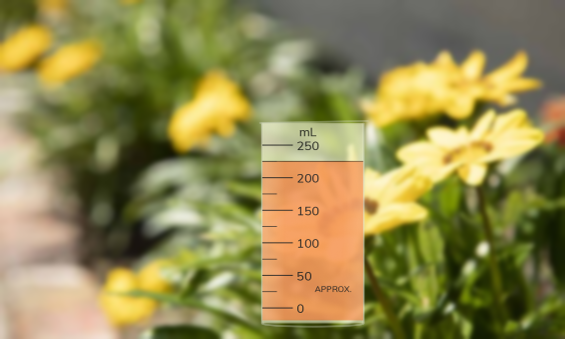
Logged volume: value=225 unit=mL
